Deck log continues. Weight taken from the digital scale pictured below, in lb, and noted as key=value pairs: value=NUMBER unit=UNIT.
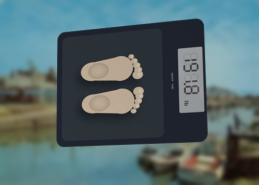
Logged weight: value=191.8 unit=lb
